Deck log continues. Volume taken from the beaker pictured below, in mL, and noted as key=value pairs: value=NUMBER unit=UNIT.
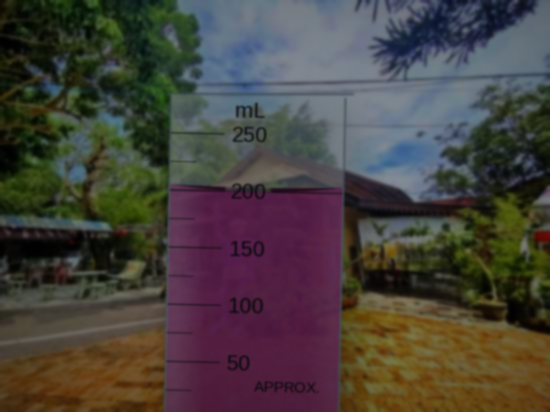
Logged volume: value=200 unit=mL
